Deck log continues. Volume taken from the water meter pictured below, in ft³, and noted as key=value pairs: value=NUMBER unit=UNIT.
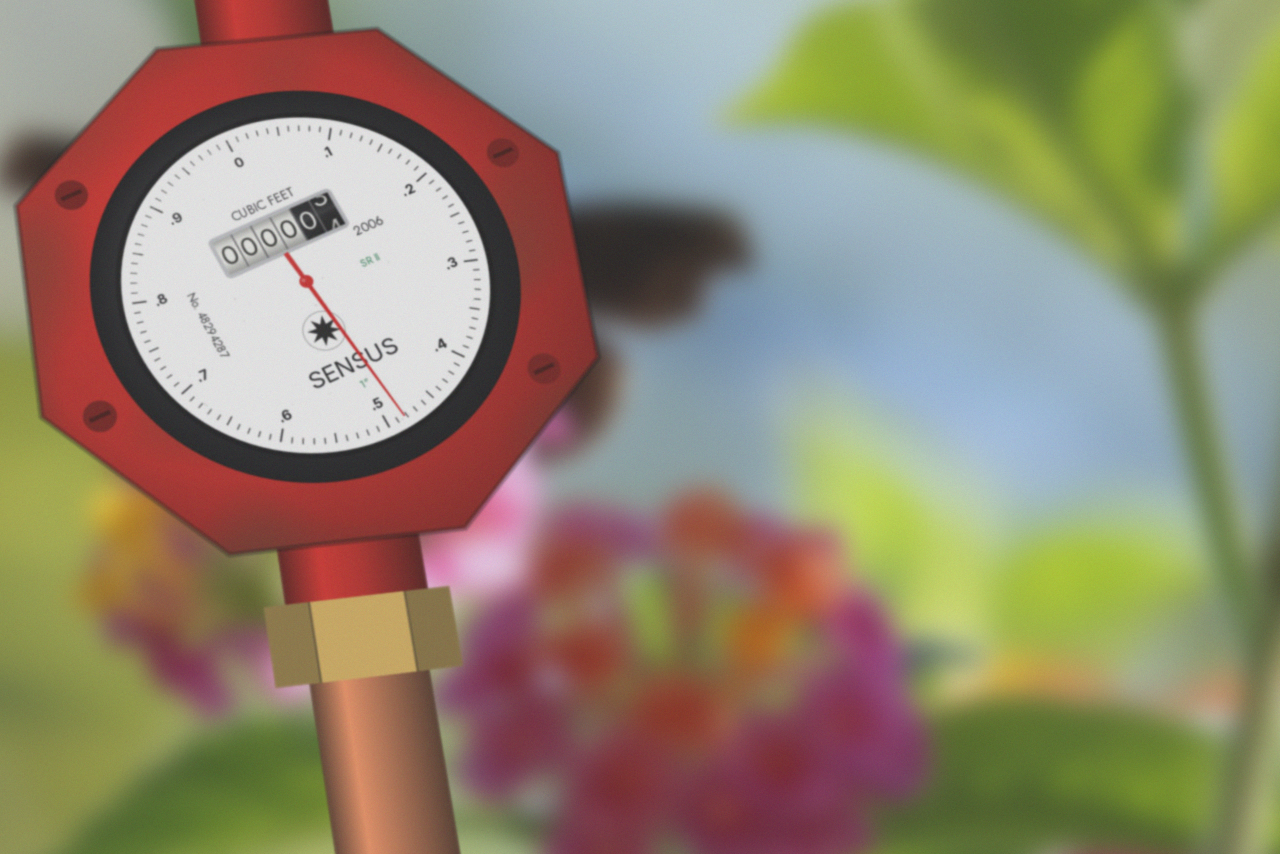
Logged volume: value=3.48 unit=ft³
